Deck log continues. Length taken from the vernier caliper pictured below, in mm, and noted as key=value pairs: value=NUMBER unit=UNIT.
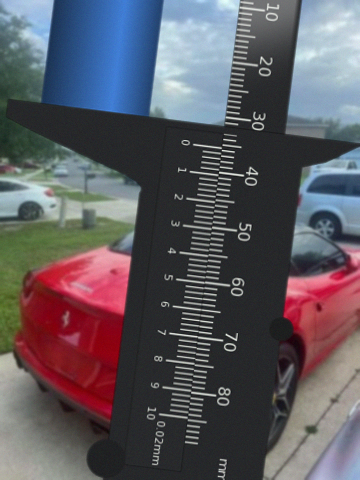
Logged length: value=35.6 unit=mm
